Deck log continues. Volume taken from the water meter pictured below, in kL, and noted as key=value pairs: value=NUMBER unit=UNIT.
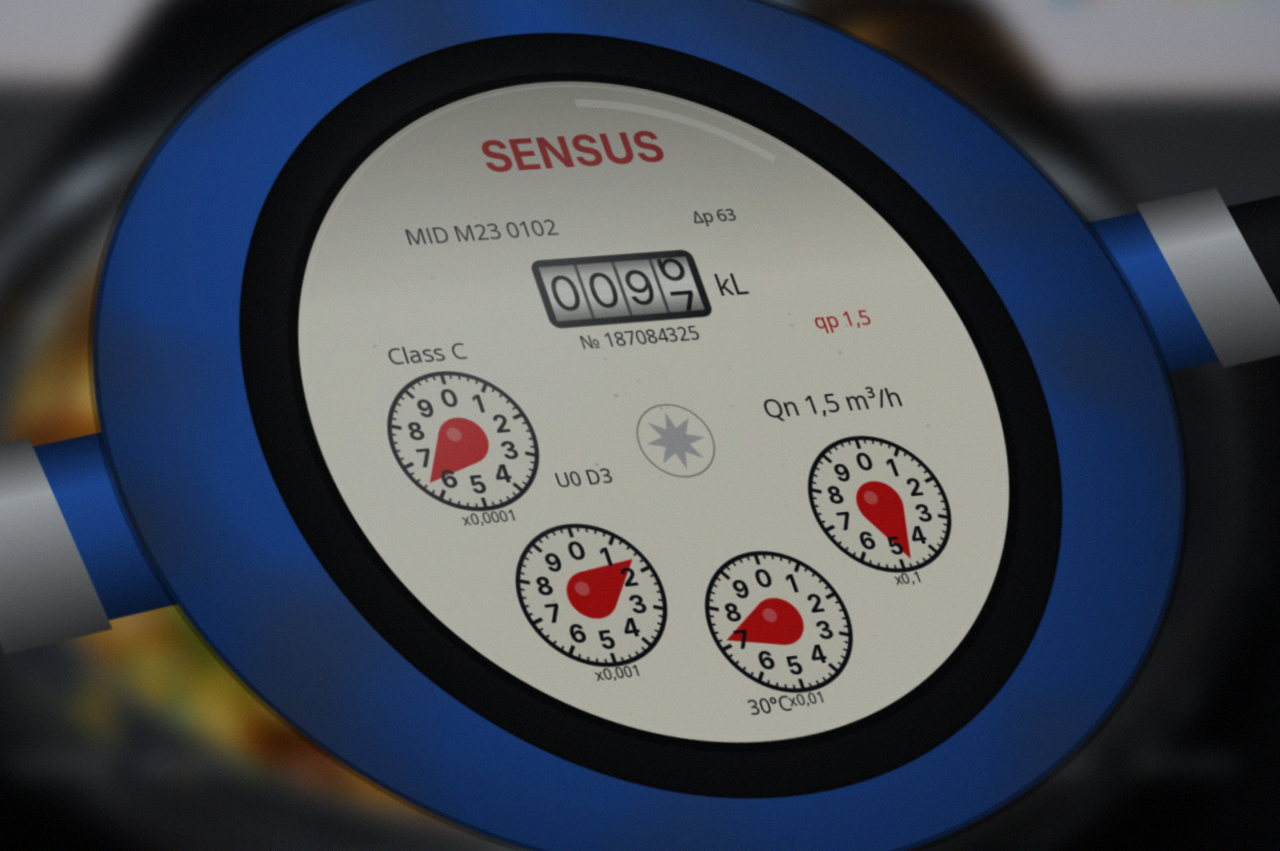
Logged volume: value=96.4716 unit=kL
